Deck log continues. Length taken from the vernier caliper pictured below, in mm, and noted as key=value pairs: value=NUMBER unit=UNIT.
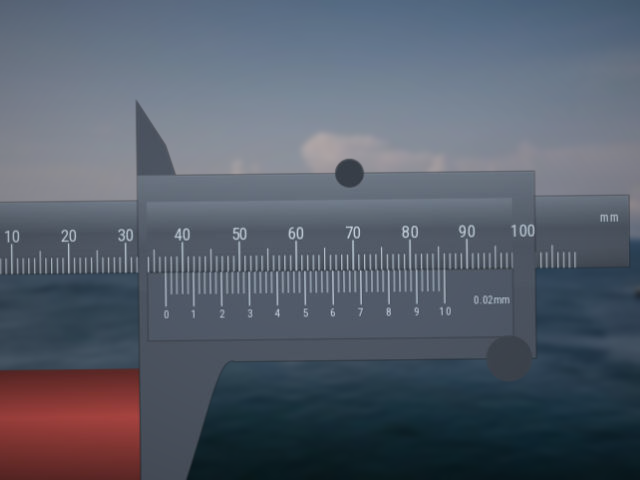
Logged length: value=37.0 unit=mm
